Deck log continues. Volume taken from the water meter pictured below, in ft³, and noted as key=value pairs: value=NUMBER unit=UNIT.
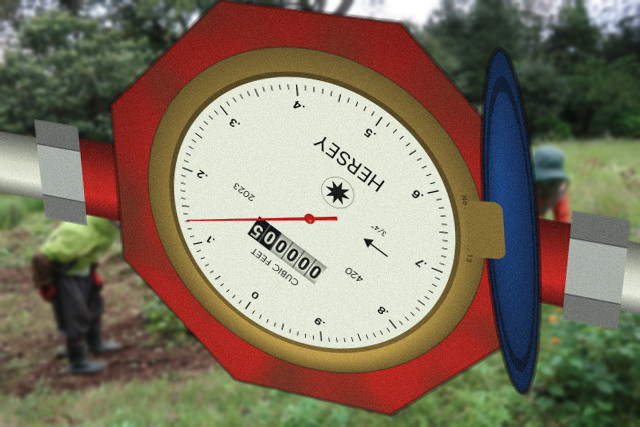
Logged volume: value=5.13 unit=ft³
